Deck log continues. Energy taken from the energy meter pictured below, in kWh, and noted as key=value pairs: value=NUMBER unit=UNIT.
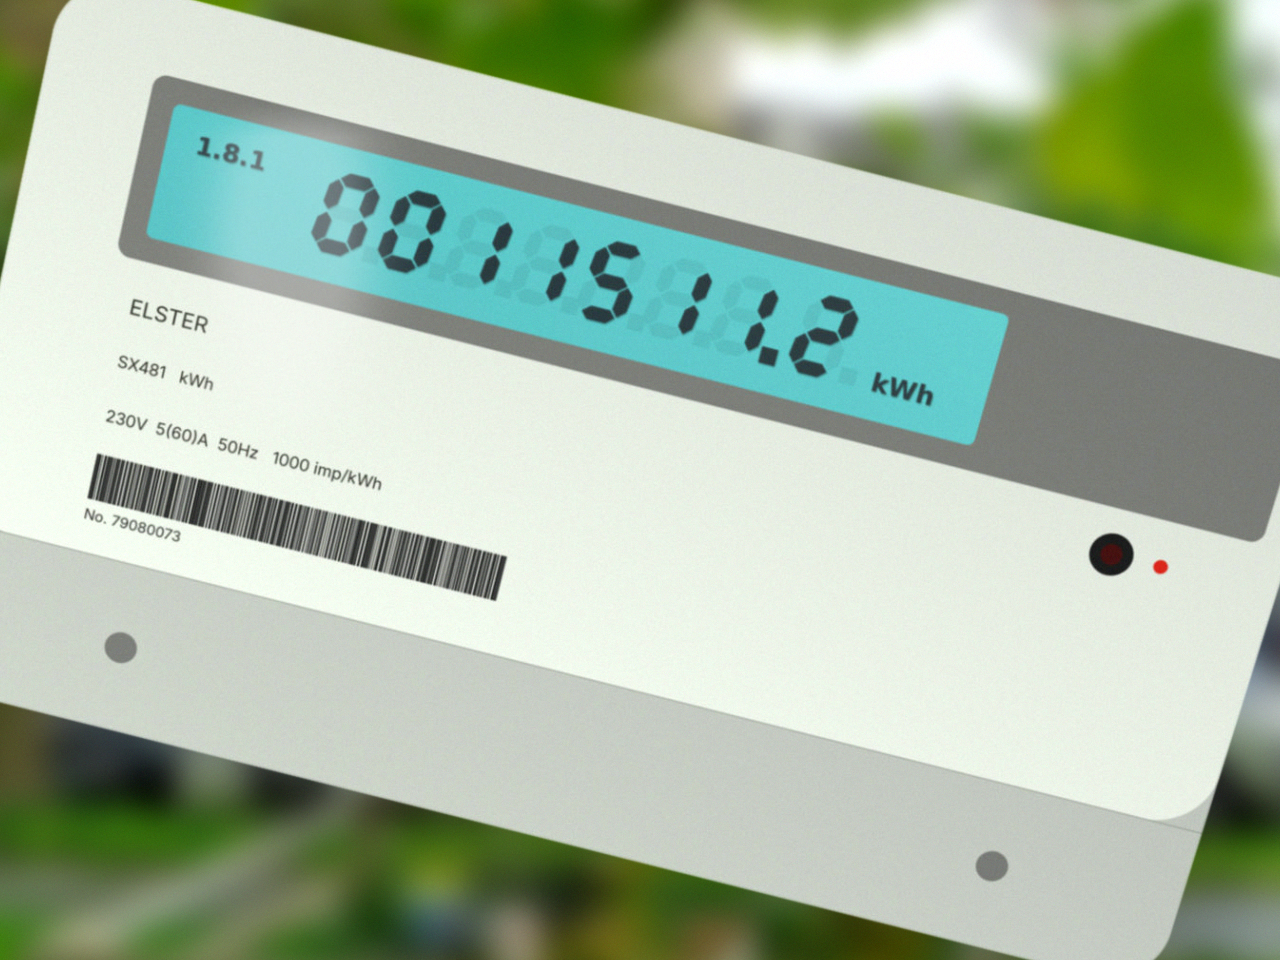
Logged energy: value=11511.2 unit=kWh
